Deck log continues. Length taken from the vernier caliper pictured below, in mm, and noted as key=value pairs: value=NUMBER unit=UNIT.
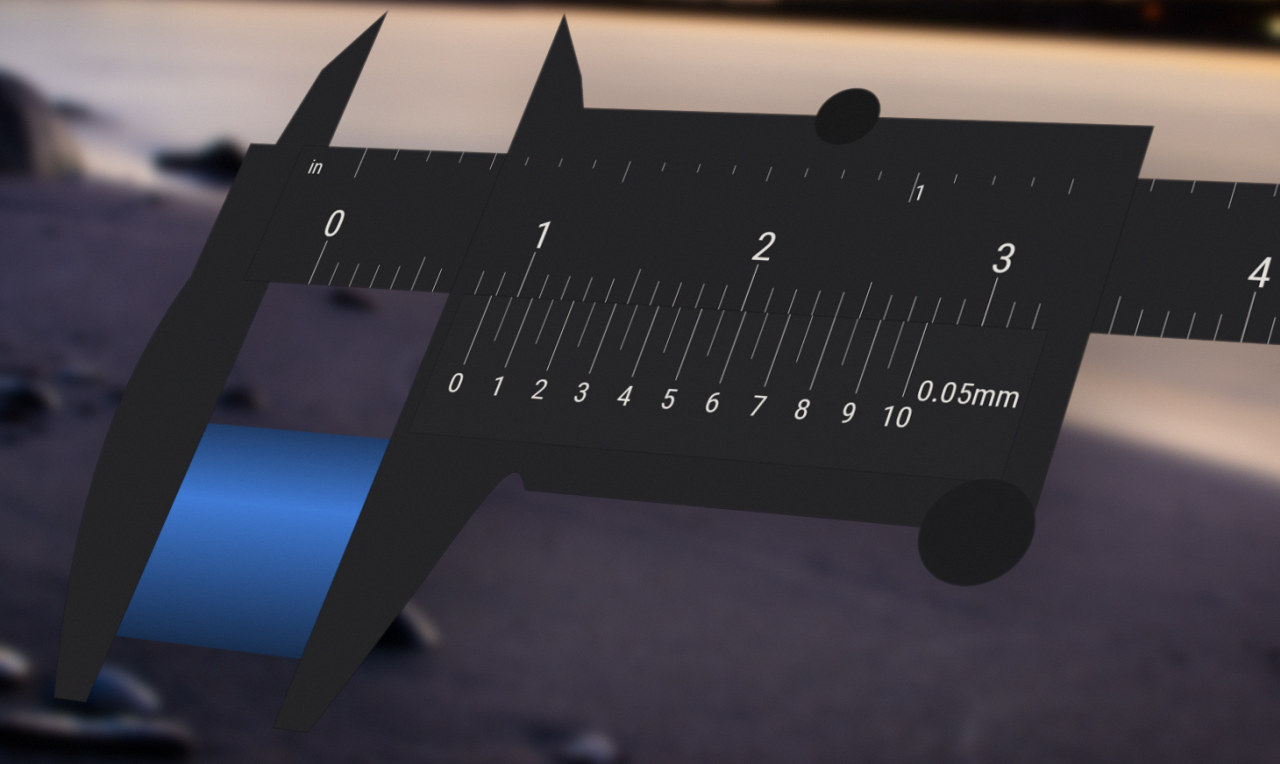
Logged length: value=8.8 unit=mm
